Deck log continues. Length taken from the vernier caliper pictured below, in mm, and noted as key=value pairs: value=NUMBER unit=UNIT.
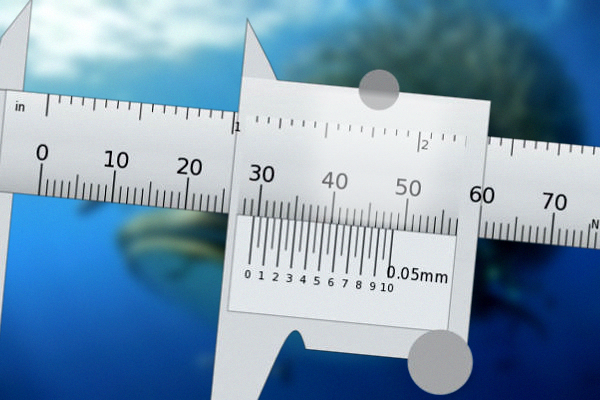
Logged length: value=29.4 unit=mm
